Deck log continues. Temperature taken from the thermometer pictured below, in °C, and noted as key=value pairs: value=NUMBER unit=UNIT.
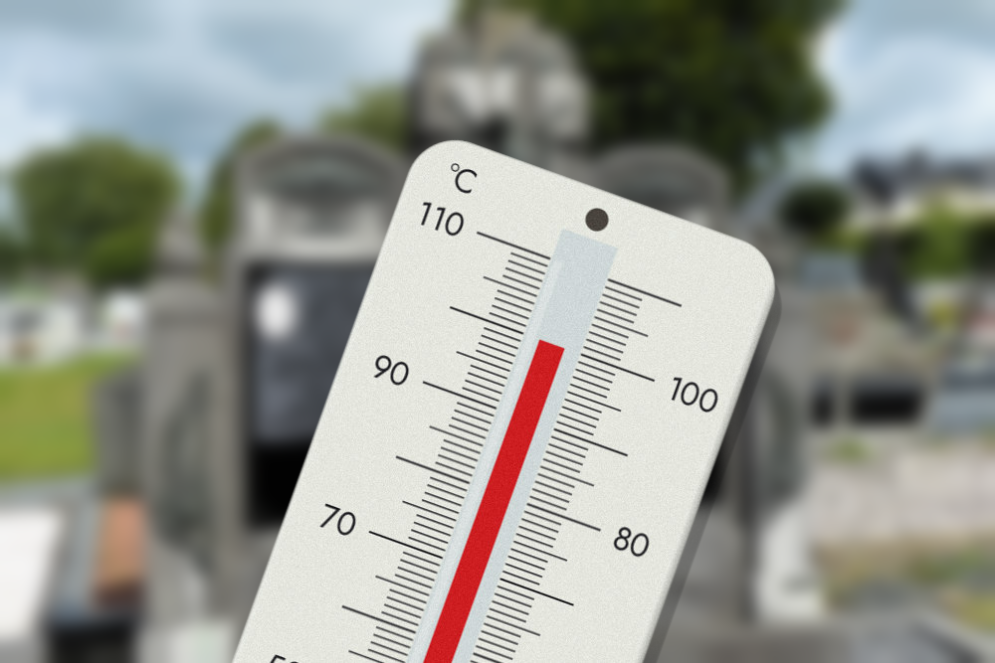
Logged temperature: value=100 unit=°C
